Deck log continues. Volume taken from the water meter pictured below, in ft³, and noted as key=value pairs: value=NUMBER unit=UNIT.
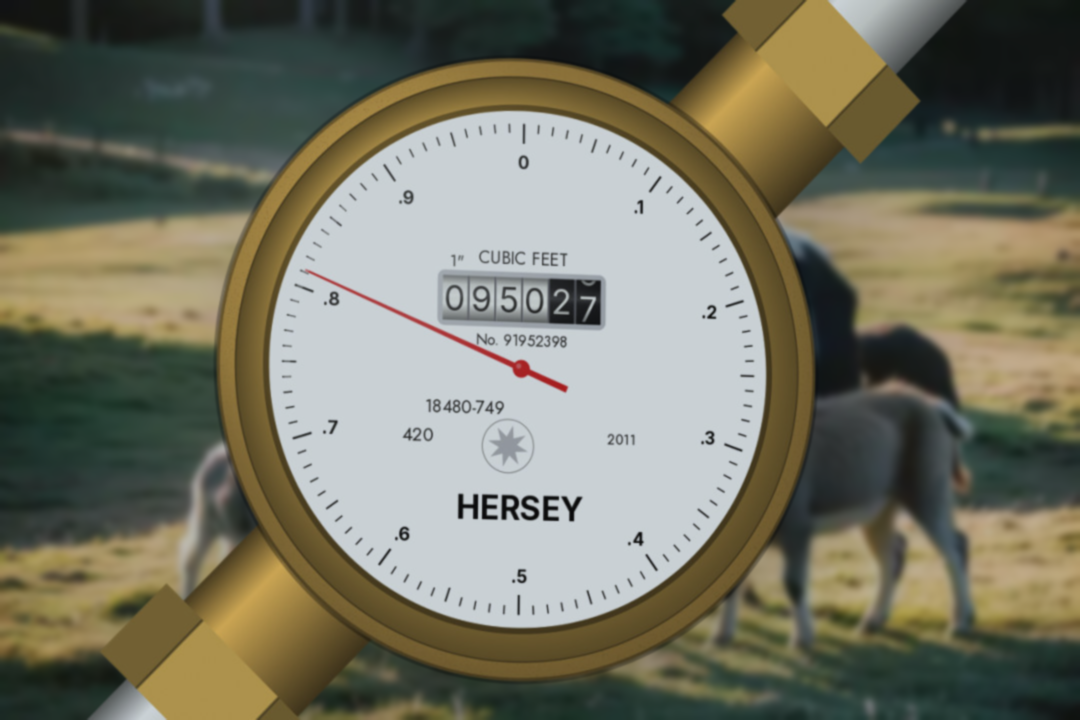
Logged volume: value=95026.81 unit=ft³
